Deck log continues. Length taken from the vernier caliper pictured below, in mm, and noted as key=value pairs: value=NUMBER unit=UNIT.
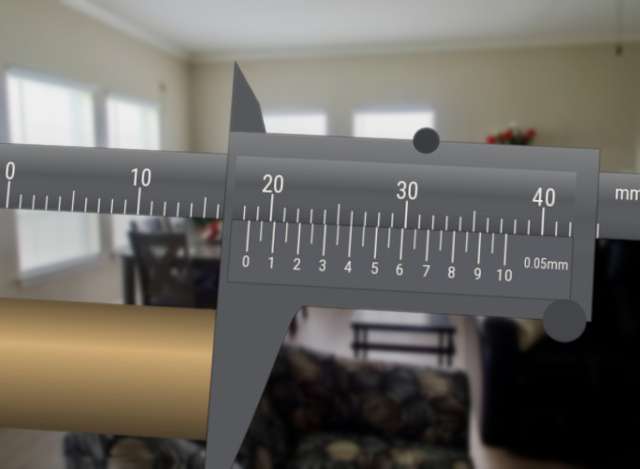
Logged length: value=18.4 unit=mm
